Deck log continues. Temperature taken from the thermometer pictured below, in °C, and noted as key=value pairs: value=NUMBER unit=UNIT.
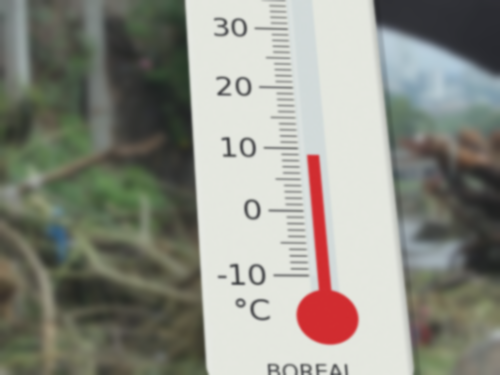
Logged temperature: value=9 unit=°C
